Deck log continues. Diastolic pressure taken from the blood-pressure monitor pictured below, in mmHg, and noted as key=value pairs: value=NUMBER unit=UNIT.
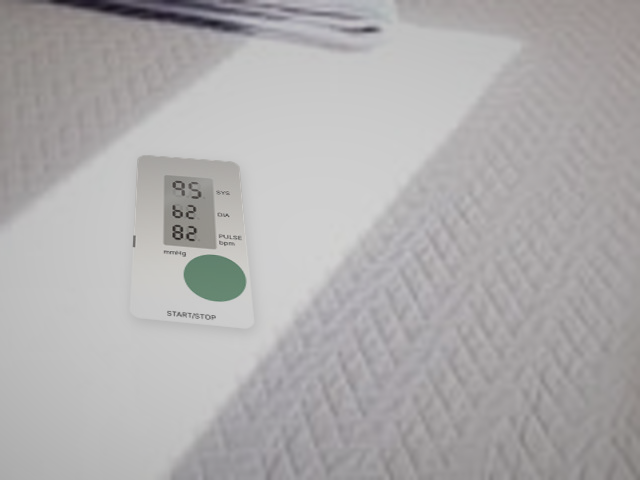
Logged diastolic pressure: value=62 unit=mmHg
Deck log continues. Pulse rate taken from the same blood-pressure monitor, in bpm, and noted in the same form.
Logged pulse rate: value=82 unit=bpm
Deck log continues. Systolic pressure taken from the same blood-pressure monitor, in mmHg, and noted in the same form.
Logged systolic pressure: value=95 unit=mmHg
